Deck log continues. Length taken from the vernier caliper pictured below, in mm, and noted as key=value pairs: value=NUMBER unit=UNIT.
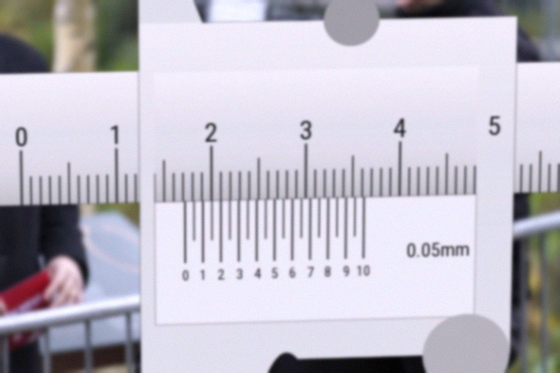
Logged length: value=17.2 unit=mm
